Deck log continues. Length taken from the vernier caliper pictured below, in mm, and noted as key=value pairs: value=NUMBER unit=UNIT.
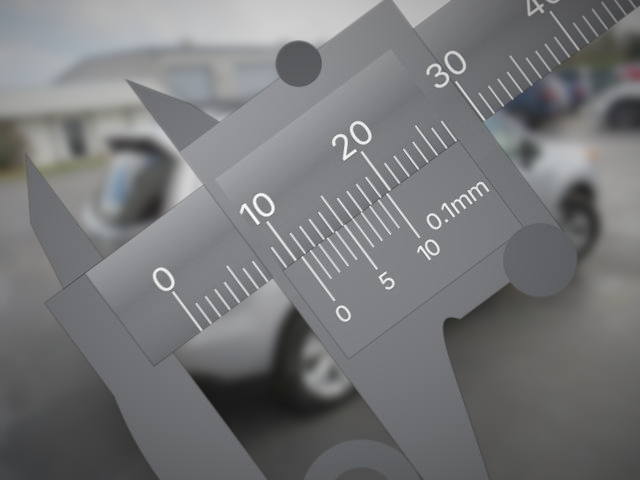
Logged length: value=10.6 unit=mm
